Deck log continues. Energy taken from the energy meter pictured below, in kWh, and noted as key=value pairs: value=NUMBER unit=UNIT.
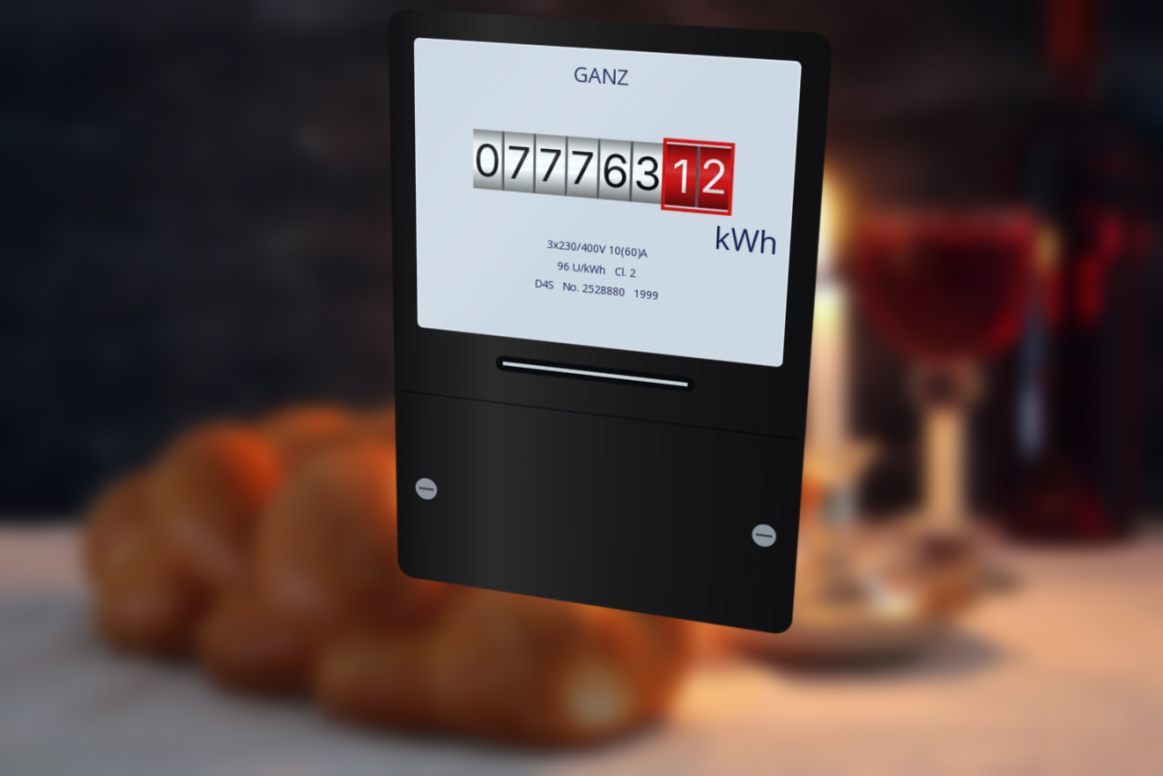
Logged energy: value=77763.12 unit=kWh
